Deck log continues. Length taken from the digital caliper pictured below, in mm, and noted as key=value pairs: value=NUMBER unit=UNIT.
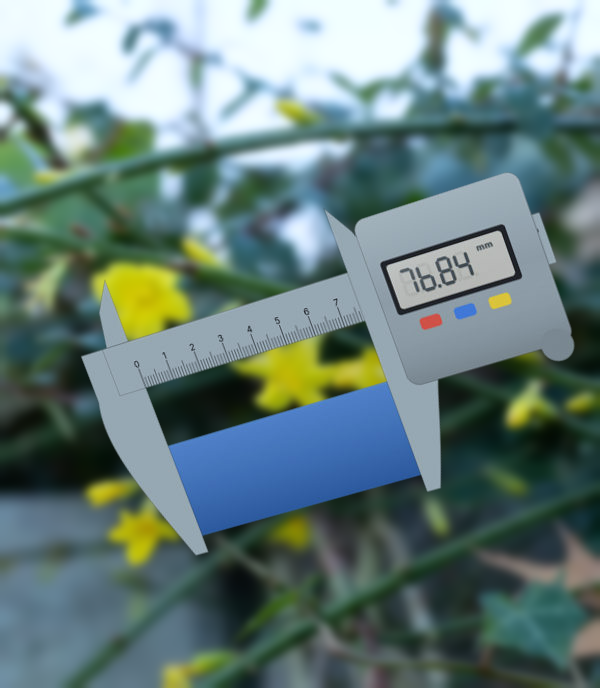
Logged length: value=76.84 unit=mm
